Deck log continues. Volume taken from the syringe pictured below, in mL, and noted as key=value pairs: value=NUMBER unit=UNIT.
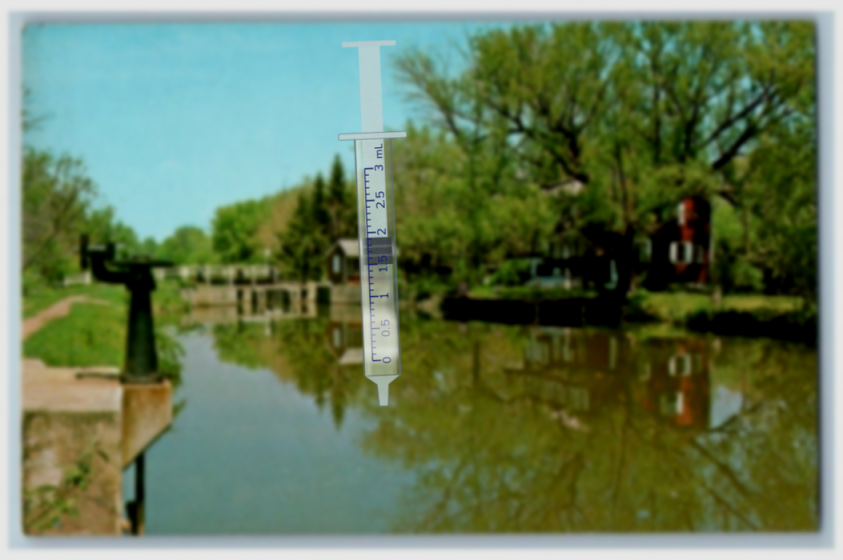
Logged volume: value=1.5 unit=mL
